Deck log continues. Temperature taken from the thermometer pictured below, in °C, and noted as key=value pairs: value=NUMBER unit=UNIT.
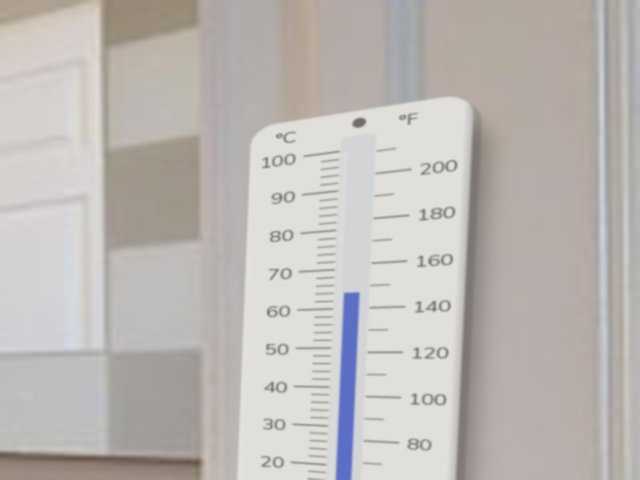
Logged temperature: value=64 unit=°C
